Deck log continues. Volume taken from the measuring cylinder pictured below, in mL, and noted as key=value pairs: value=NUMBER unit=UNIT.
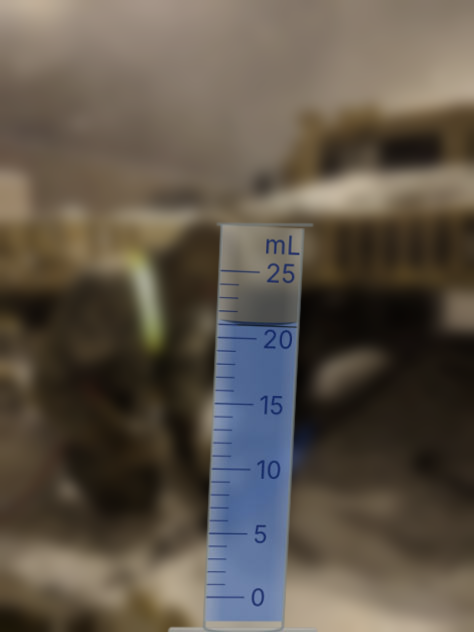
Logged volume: value=21 unit=mL
